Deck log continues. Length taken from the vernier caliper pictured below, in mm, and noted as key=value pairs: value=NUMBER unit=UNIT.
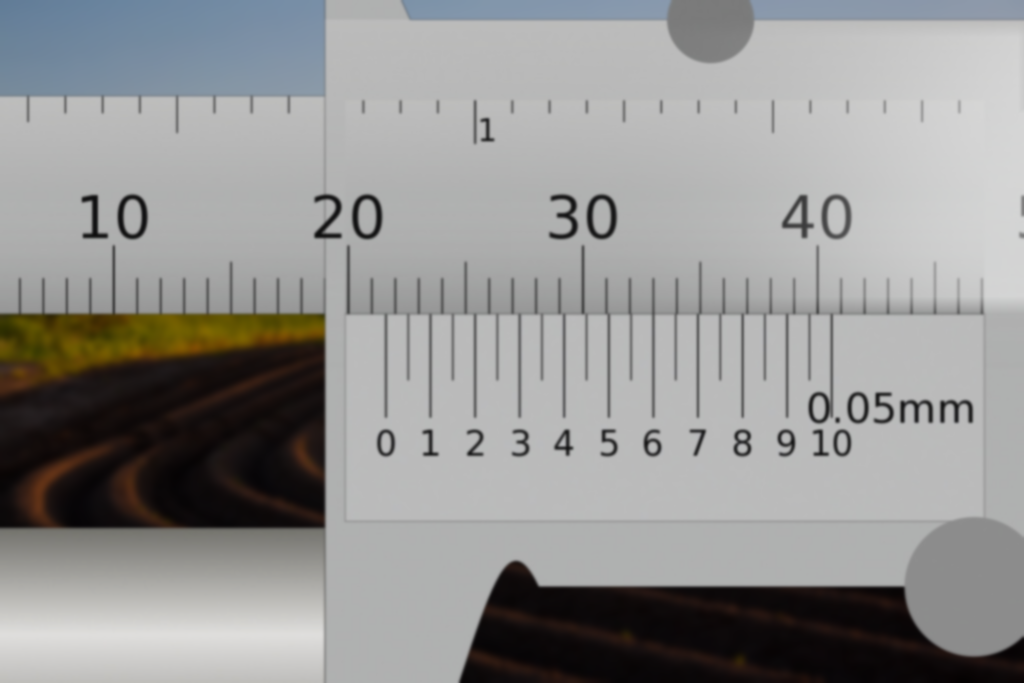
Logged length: value=21.6 unit=mm
